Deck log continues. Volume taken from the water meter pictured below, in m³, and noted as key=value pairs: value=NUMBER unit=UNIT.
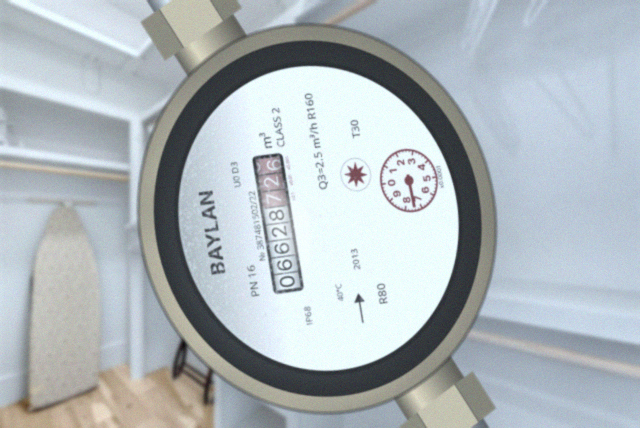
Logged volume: value=6628.7257 unit=m³
